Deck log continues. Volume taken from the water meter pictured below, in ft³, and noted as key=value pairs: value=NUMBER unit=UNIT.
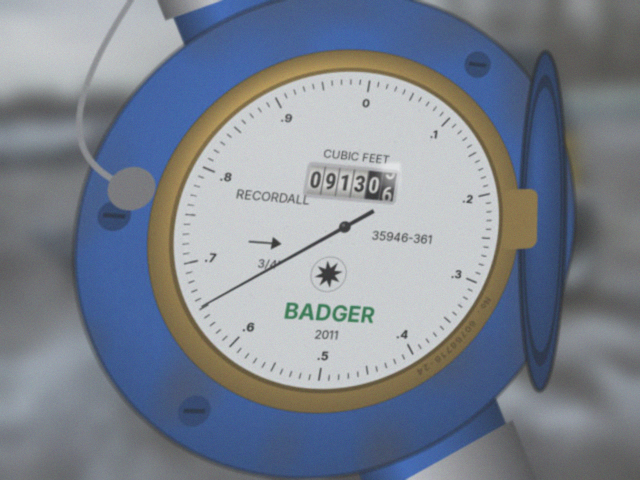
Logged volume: value=91305.65 unit=ft³
